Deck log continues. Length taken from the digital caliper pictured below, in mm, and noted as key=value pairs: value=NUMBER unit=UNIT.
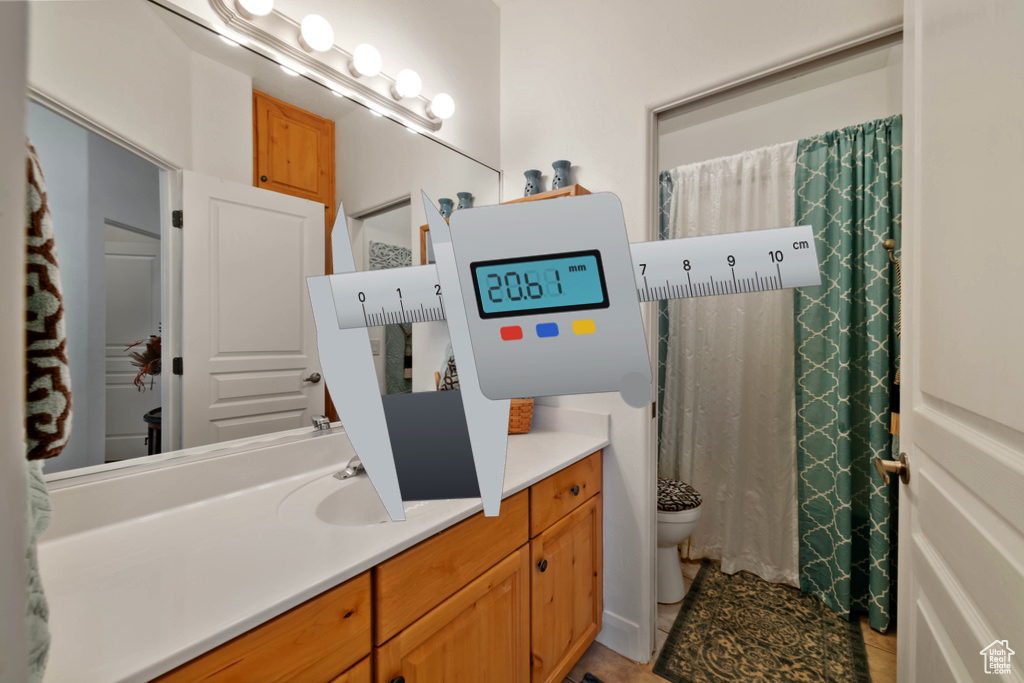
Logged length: value=20.61 unit=mm
